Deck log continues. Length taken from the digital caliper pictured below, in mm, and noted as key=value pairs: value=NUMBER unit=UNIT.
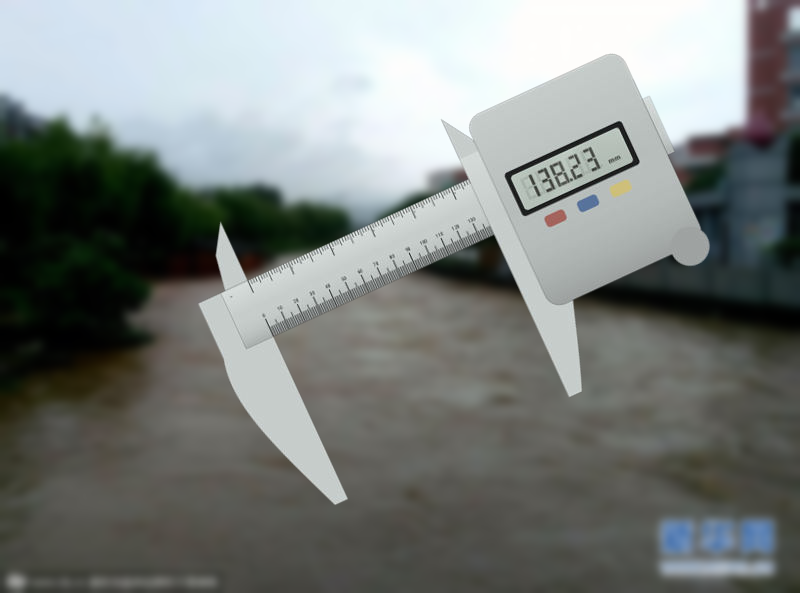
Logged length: value=138.23 unit=mm
